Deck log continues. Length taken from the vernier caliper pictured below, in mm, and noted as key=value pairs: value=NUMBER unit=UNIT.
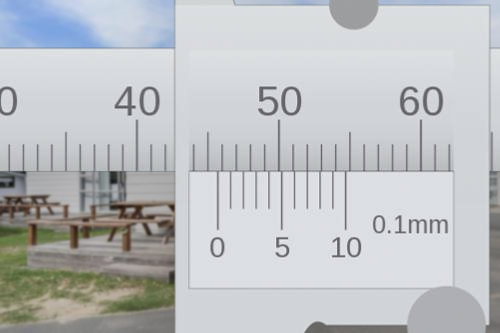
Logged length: value=45.7 unit=mm
